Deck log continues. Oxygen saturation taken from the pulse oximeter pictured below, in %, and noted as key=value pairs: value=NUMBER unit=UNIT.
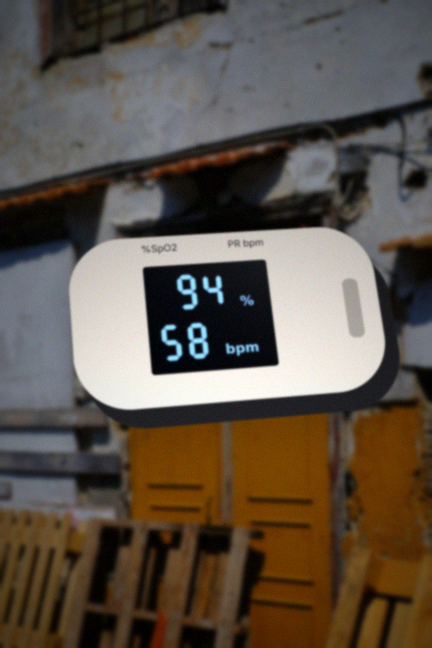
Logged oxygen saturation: value=94 unit=%
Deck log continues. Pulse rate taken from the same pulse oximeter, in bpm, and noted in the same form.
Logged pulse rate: value=58 unit=bpm
